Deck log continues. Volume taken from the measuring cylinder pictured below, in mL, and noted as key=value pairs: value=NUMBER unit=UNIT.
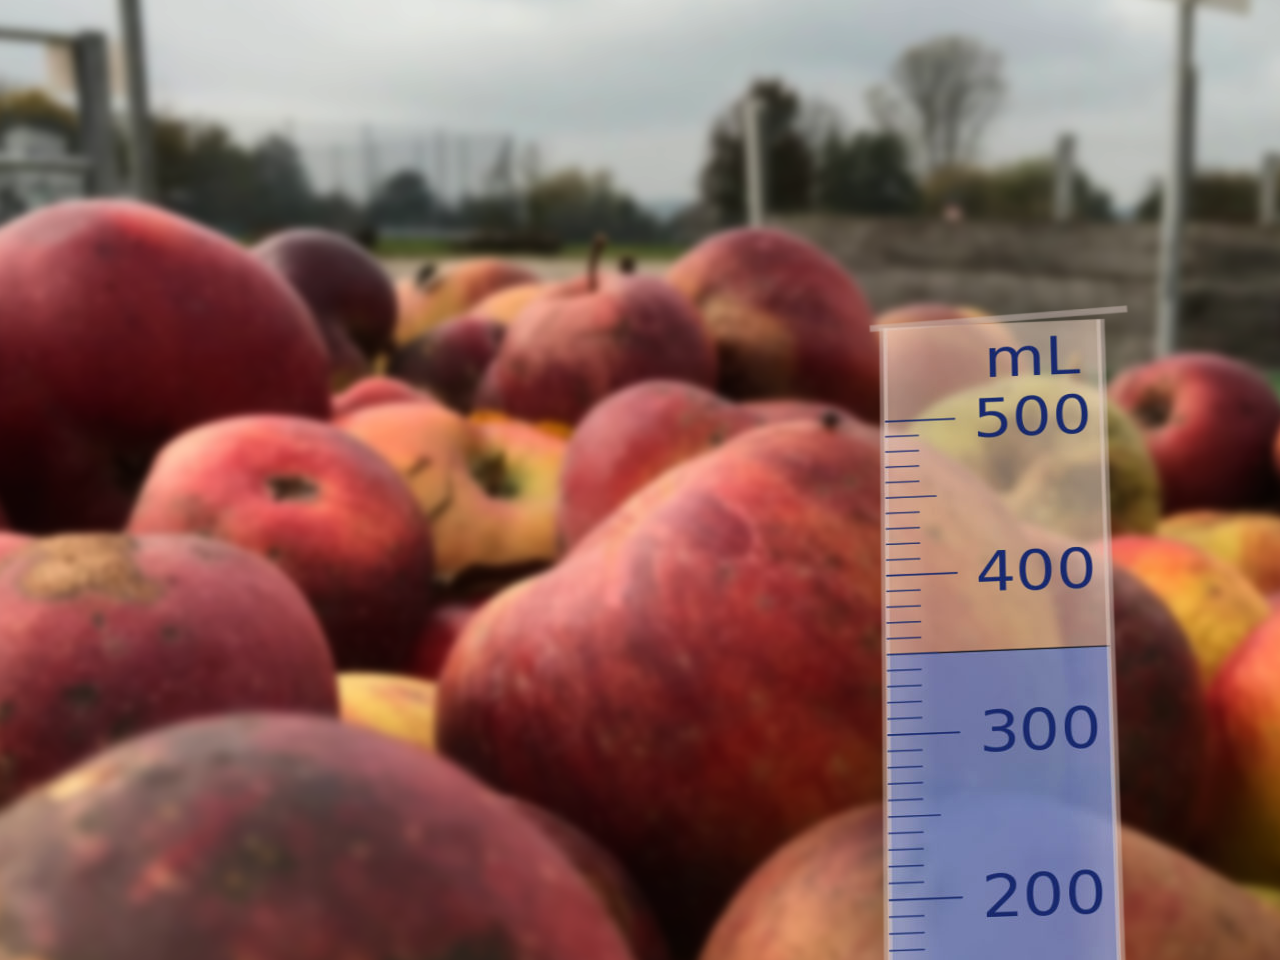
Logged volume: value=350 unit=mL
